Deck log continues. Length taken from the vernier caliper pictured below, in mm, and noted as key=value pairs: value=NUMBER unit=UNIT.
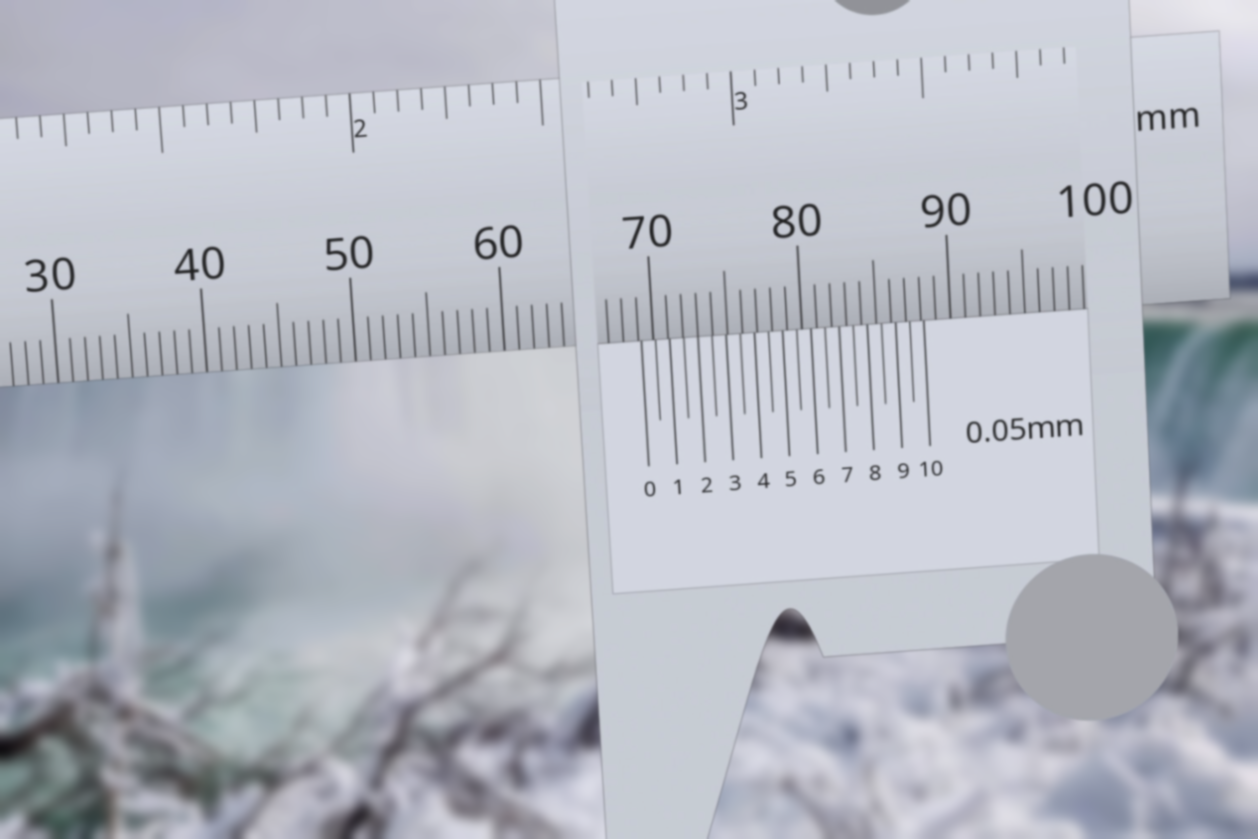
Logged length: value=69.2 unit=mm
